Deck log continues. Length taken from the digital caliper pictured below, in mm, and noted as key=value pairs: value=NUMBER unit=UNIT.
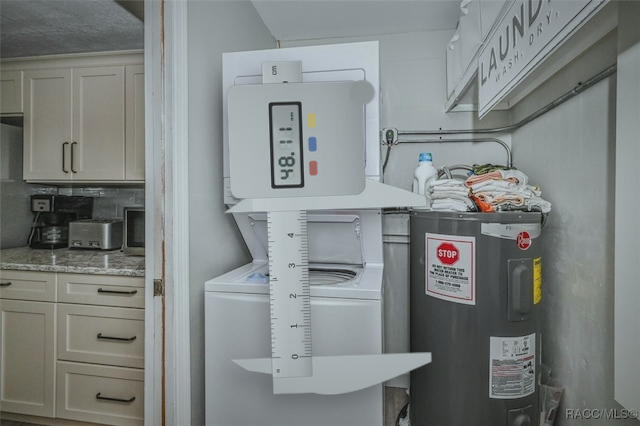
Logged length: value=48.11 unit=mm
